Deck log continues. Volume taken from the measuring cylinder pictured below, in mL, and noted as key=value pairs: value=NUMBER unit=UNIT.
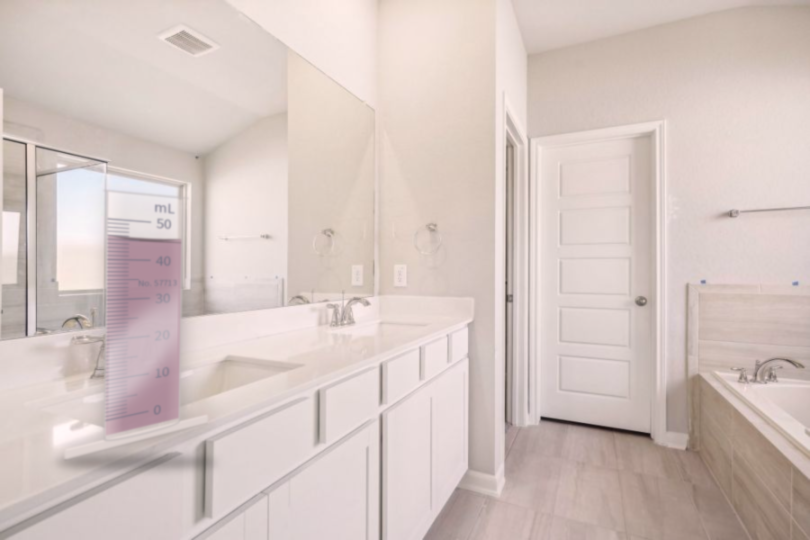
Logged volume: value=45 unit=mL
